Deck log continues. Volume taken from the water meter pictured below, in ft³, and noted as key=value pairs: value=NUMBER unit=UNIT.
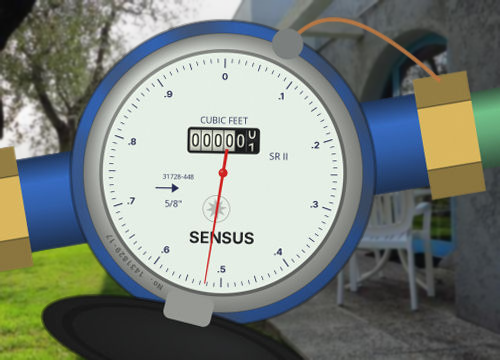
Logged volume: value=0.52 unit=ft³
